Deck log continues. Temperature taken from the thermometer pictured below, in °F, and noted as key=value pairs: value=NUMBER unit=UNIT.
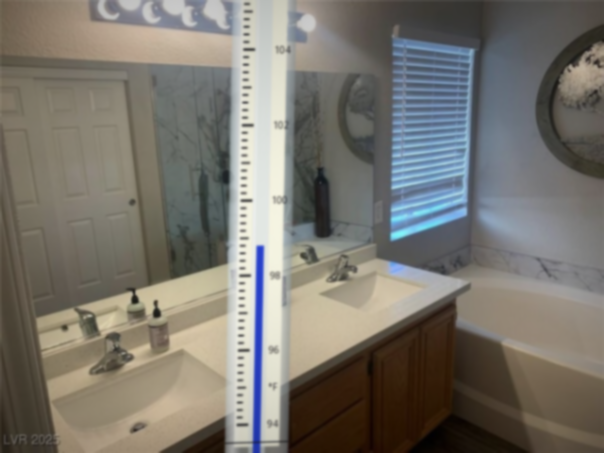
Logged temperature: value=98.8 unit=°F
